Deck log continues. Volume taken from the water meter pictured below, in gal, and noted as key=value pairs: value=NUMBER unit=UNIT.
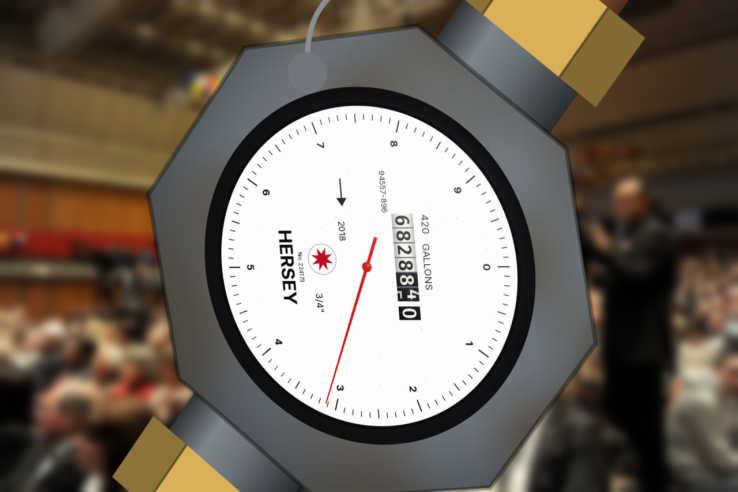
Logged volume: value=6828843.1 unit=gal
